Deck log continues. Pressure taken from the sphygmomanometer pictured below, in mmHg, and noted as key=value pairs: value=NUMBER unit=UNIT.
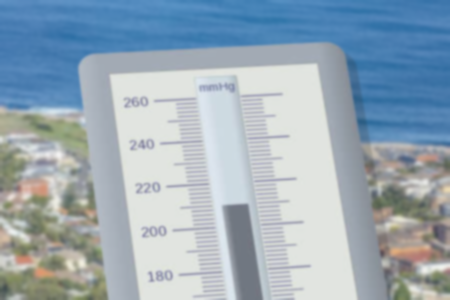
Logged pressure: value=210 unit=mmHg
